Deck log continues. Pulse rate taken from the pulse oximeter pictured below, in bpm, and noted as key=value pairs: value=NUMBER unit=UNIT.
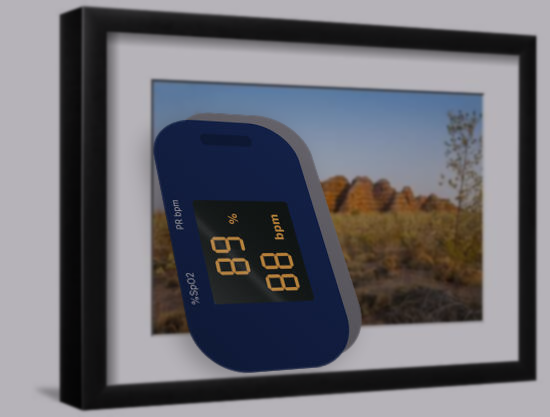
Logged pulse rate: value=88 unit=bpm
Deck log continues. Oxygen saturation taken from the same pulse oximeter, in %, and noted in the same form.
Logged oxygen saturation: value=89 unit=%
